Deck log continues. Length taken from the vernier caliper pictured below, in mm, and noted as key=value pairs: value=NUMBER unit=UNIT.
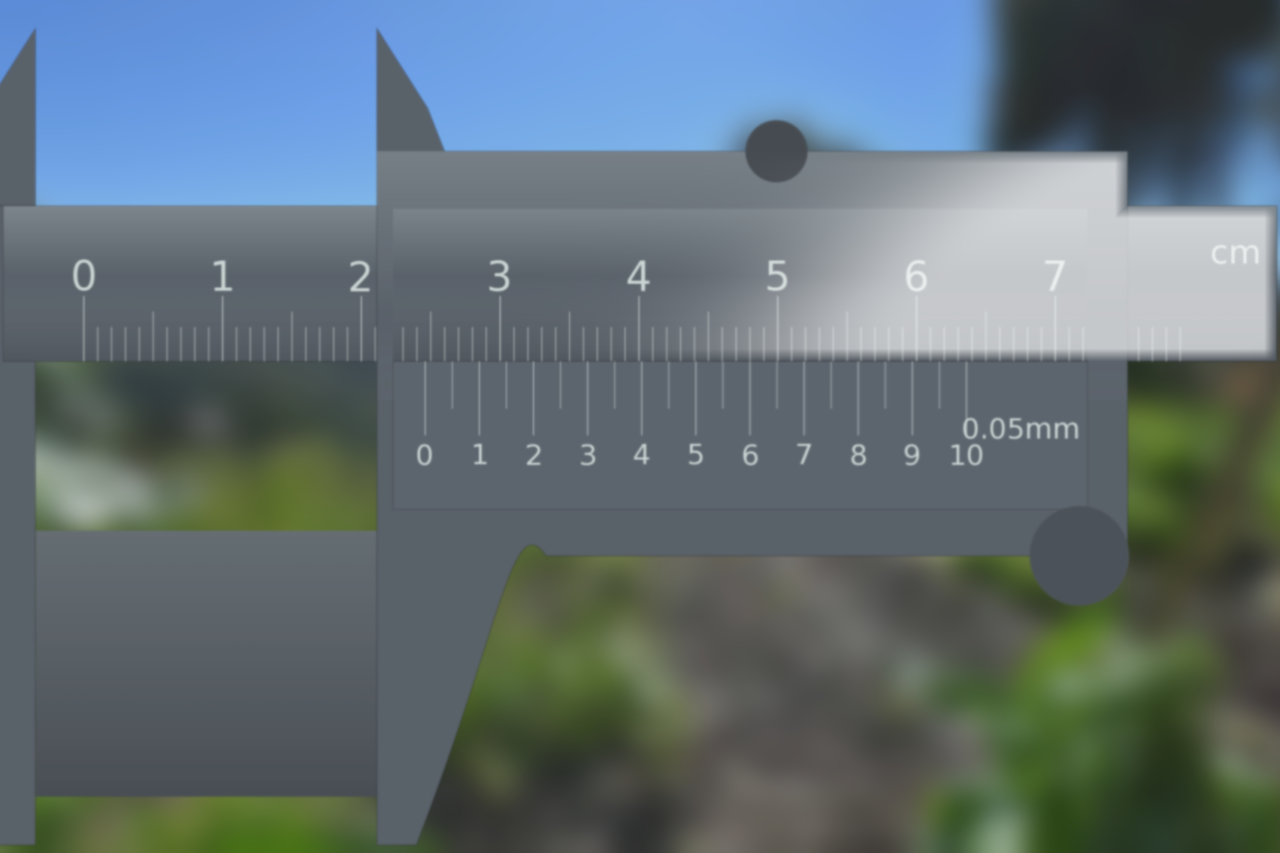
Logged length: value=24.6 unit=mm
